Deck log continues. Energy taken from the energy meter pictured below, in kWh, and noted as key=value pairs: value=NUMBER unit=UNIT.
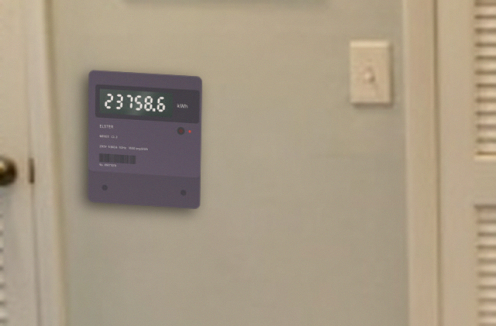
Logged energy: value=23758.6 unit=kWh
